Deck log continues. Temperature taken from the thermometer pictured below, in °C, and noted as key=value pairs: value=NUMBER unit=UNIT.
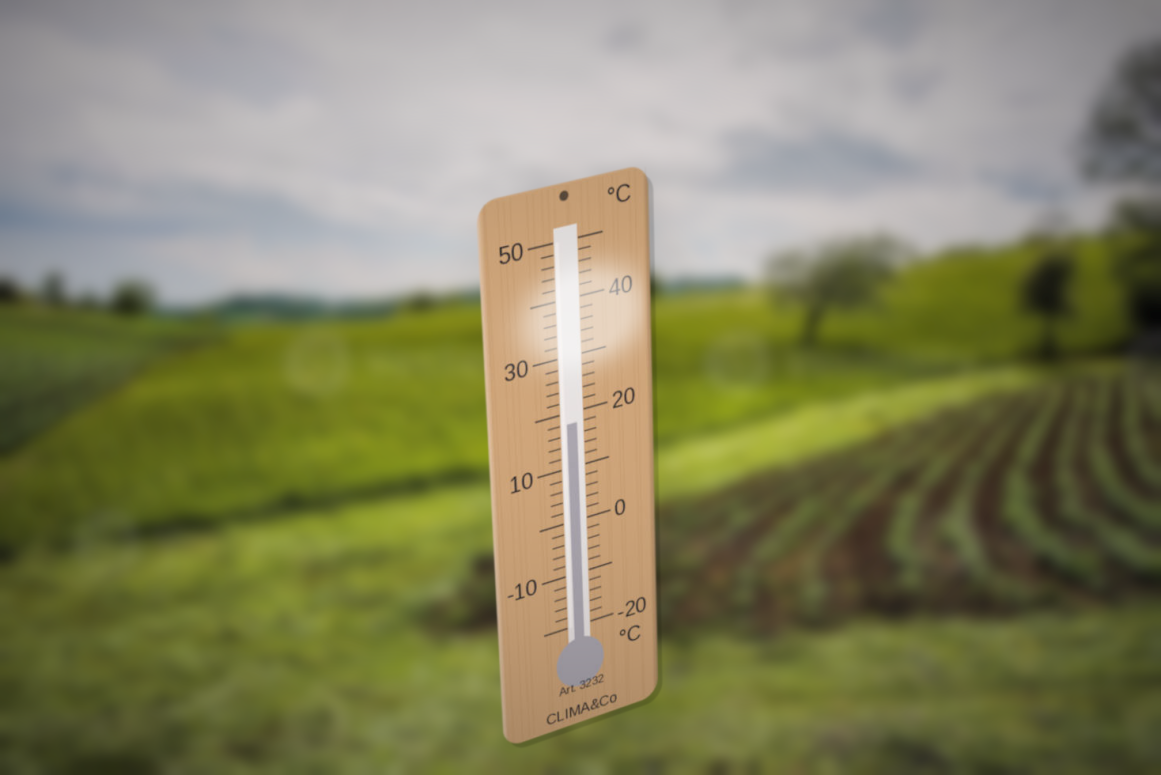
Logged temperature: value=18 unit=°C
